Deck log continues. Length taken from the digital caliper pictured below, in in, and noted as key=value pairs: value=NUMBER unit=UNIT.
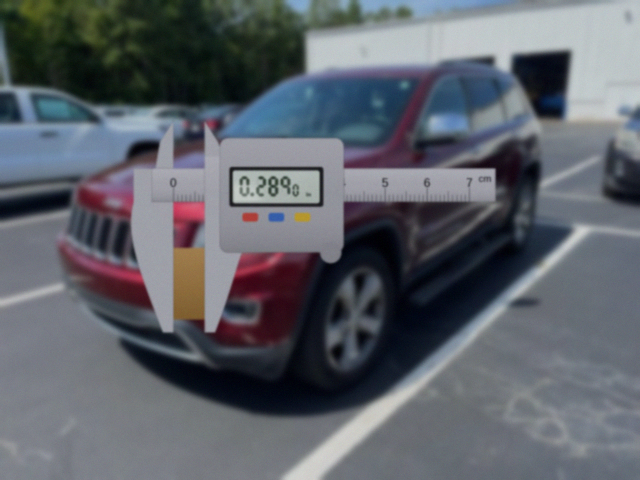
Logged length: value=0.2890 unit=in
